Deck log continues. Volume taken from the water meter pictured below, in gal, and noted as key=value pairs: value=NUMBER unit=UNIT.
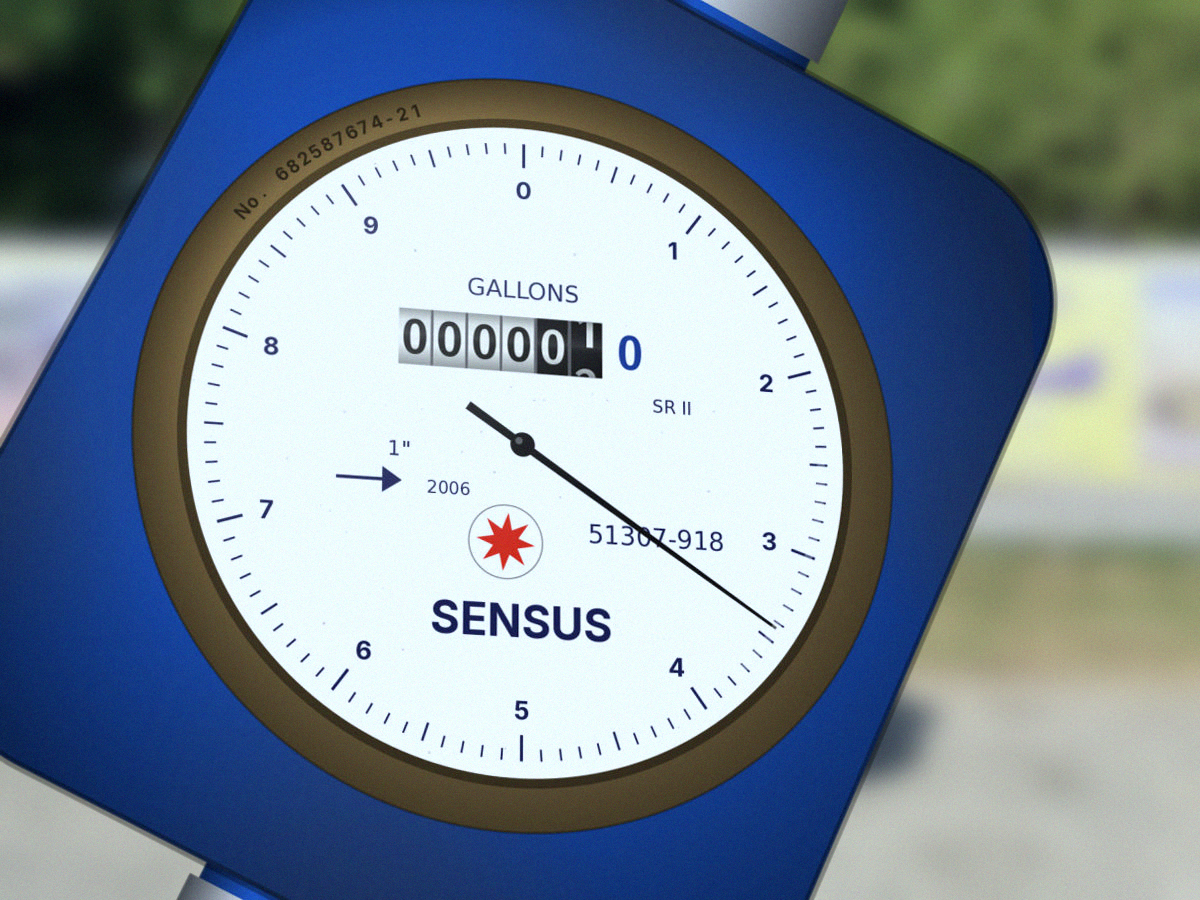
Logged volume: value=13.4 unit=gal
